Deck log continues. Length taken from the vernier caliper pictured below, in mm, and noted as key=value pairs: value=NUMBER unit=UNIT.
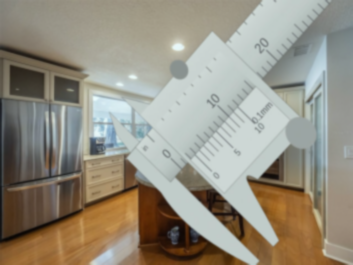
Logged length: value=2.8 unit=mm
